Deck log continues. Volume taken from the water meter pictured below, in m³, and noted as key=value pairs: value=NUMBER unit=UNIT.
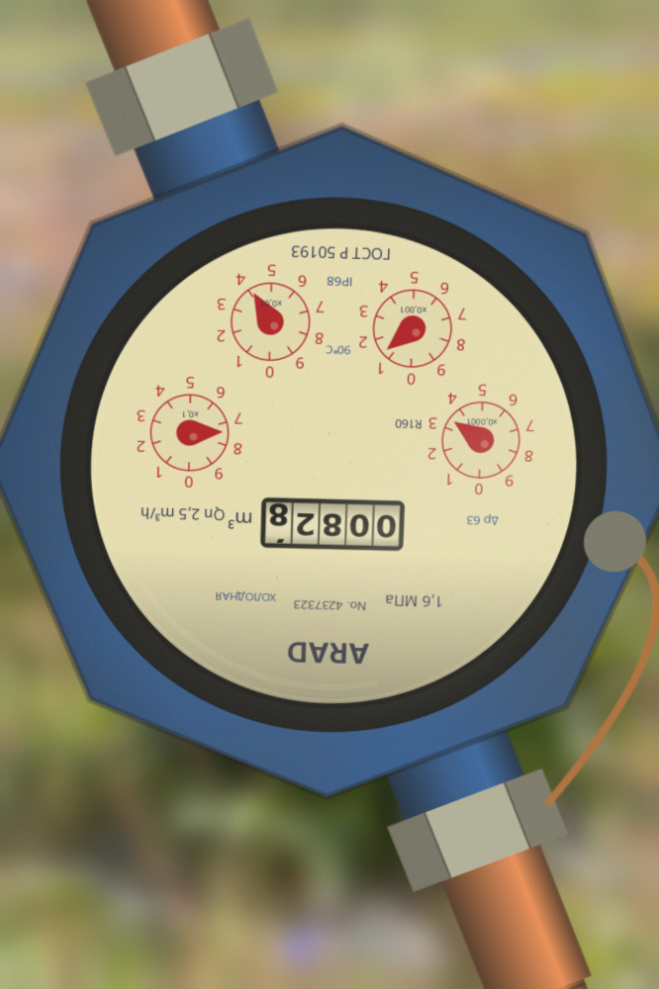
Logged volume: value=827.7413 unit=m³
